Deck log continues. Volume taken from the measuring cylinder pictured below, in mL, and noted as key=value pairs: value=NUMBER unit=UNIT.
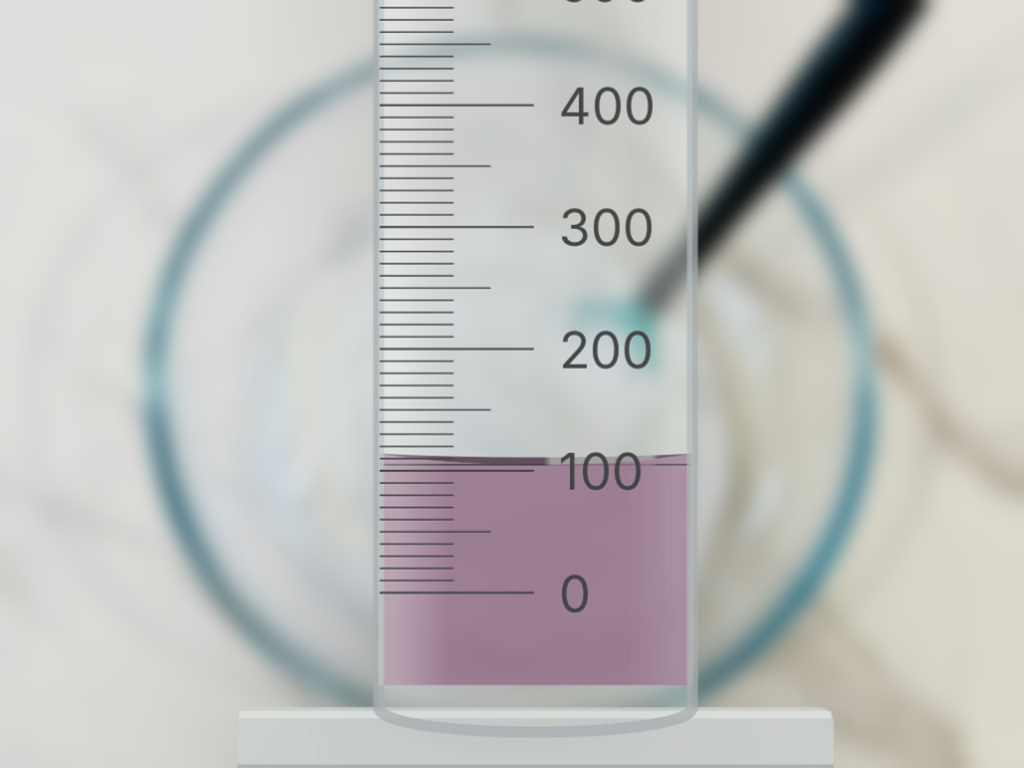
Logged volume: value=105 unit=mL
